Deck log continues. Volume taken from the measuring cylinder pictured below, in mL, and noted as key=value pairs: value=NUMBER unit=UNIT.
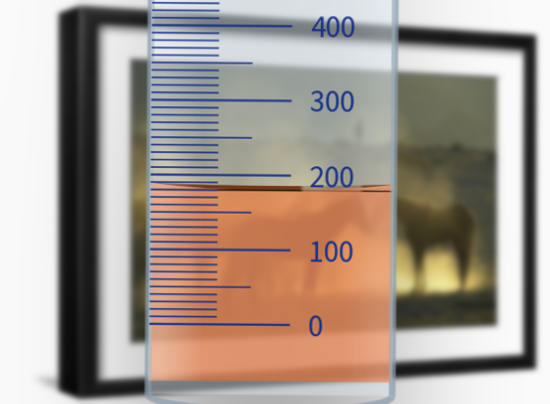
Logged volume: value=180 unit=mL
